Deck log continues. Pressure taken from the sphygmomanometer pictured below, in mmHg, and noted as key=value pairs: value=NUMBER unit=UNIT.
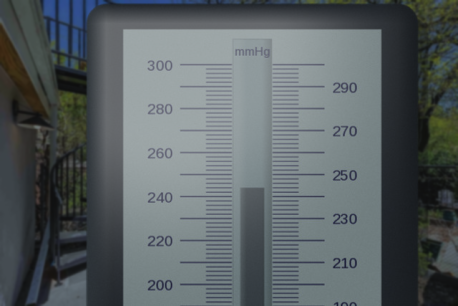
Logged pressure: value=244 unit=mmHg
